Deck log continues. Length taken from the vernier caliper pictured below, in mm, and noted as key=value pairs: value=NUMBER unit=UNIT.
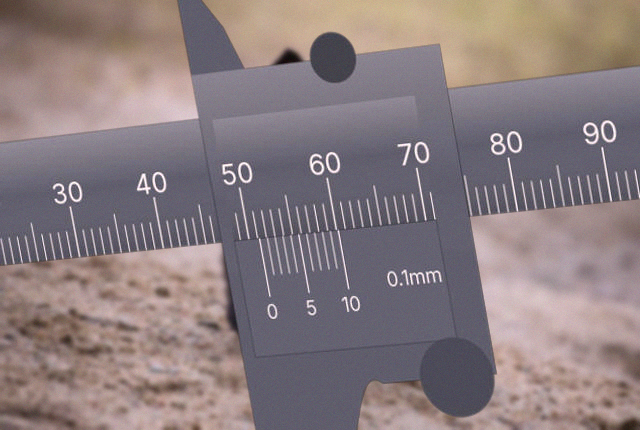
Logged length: value=51.2 unit=mm
